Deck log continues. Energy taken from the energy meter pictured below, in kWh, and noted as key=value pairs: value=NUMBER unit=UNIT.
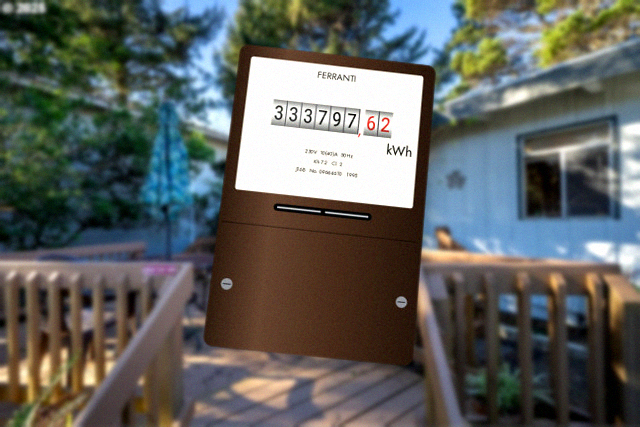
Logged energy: value=333797.62 unit=kWh
